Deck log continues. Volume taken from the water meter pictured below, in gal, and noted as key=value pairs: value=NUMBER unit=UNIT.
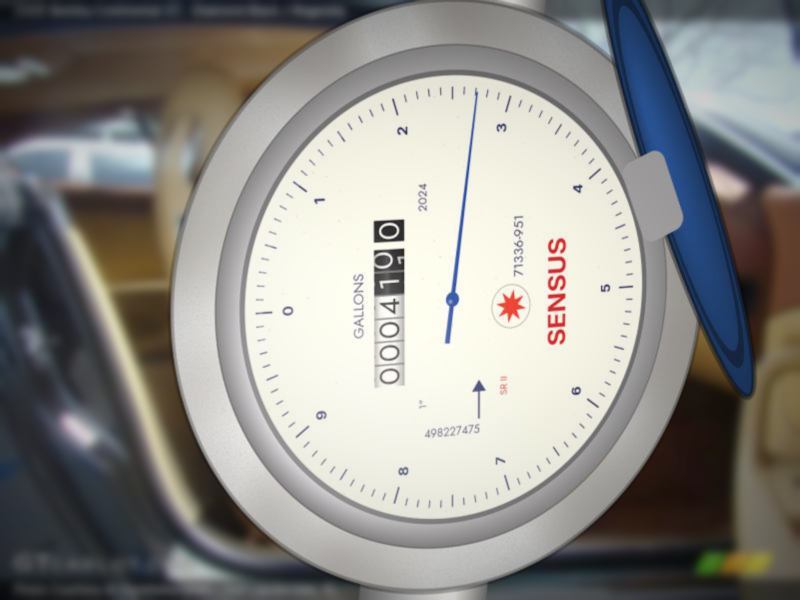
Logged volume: value=4102.7 unit=gal
